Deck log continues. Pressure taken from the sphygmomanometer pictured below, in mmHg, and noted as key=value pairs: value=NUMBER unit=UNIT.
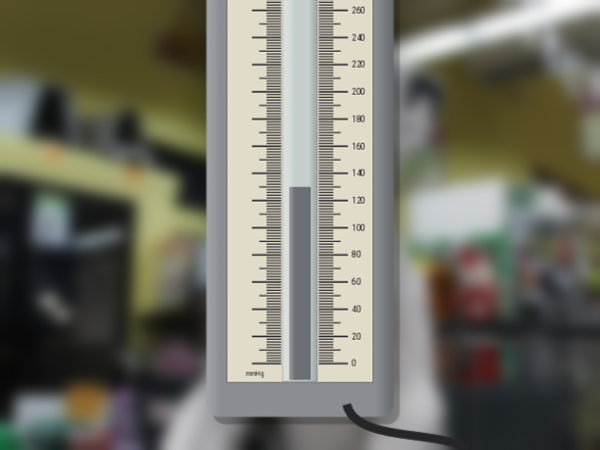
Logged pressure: value=130 unit=mmHg
